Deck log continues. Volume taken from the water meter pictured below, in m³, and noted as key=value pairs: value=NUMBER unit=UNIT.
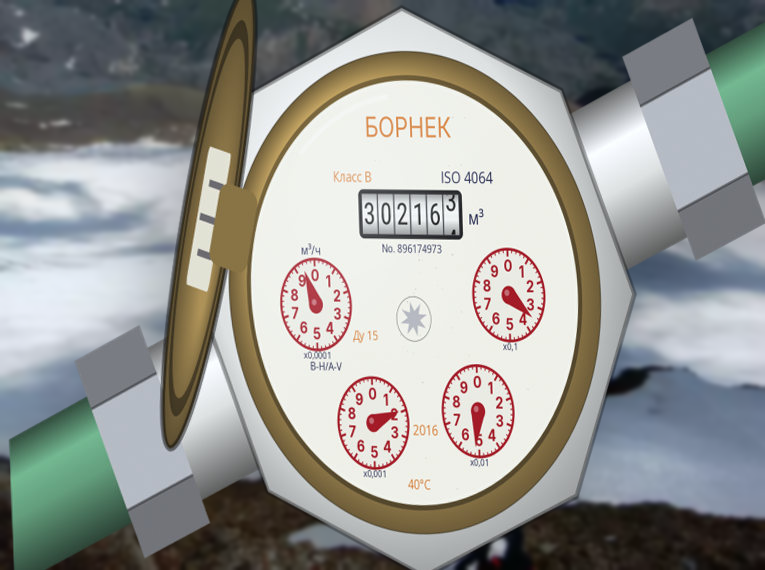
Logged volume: value=302163.3519 unit=m³
